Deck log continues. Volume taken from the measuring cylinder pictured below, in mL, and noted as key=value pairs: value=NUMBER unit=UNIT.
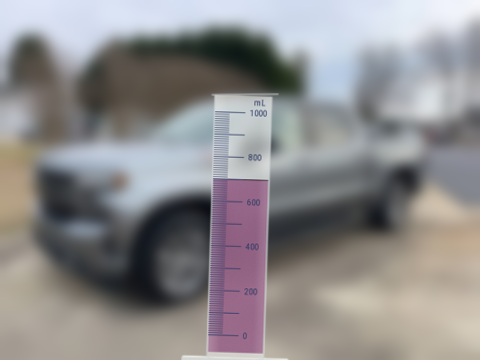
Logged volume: value=700 unit=mL
